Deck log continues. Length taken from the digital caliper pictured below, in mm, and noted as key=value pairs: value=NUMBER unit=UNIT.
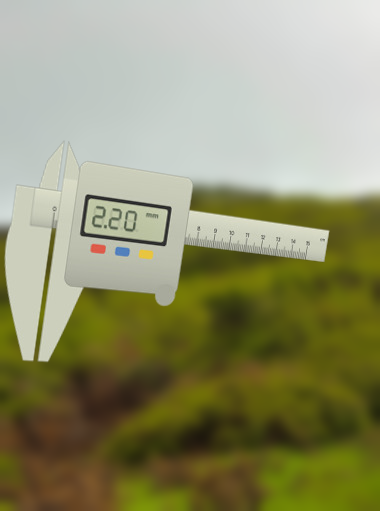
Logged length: value=2.20 unit=mm
